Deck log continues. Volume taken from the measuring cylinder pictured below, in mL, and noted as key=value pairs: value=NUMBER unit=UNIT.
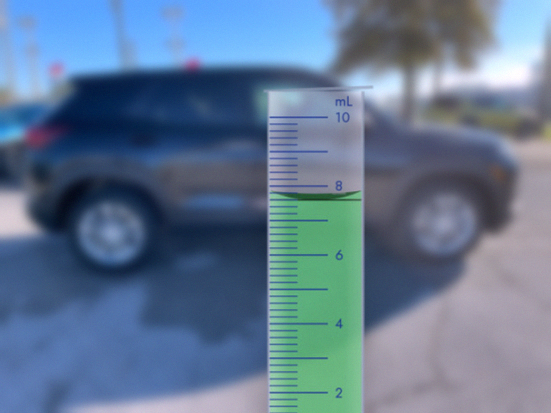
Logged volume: value=7.6 unit=mL
